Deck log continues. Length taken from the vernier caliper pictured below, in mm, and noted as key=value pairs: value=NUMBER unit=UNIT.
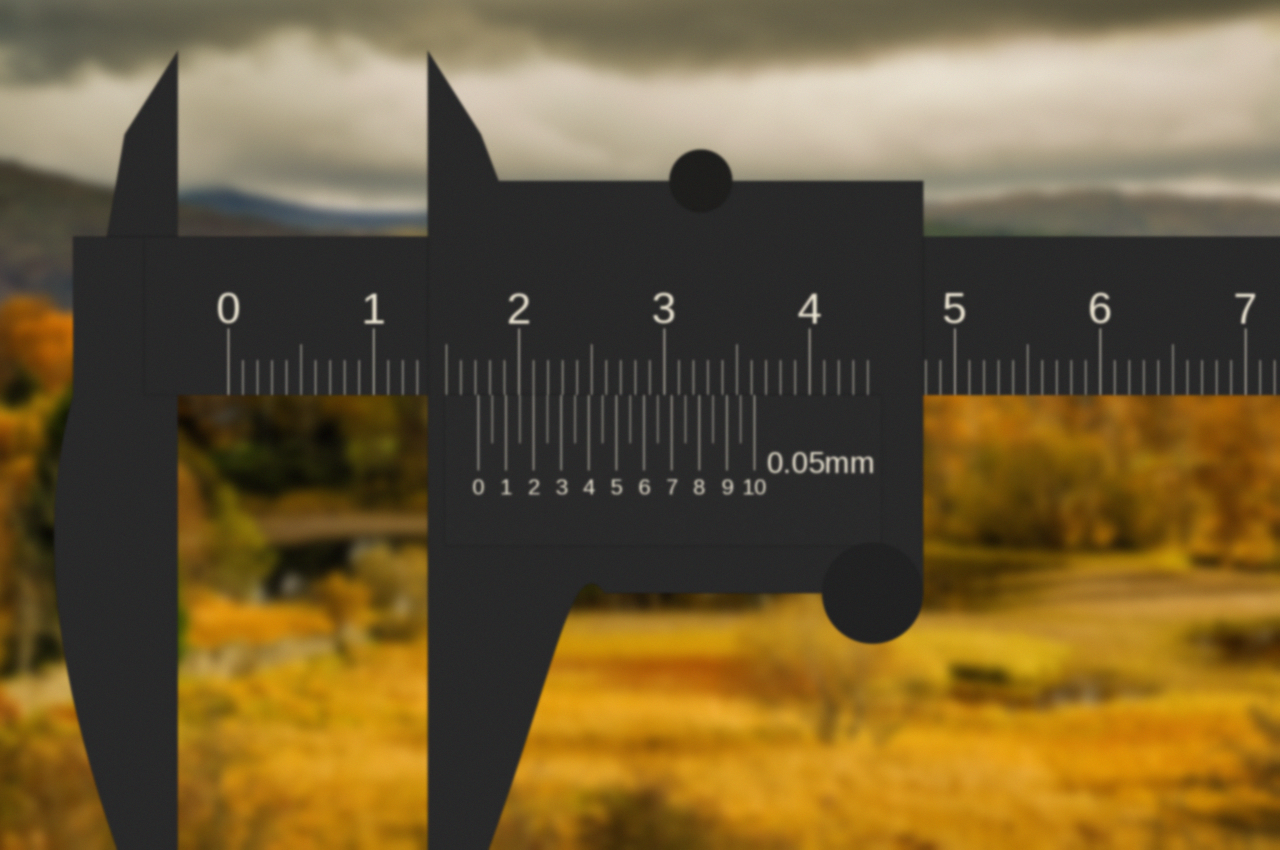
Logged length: value=17.2 unit=mm
